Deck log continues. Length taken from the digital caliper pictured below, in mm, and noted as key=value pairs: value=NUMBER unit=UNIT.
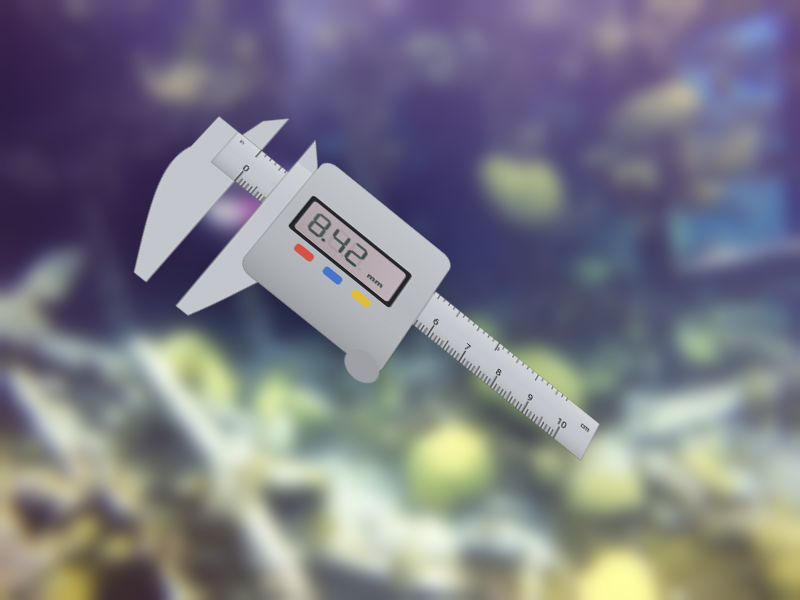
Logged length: value=8.42 unit=mm
